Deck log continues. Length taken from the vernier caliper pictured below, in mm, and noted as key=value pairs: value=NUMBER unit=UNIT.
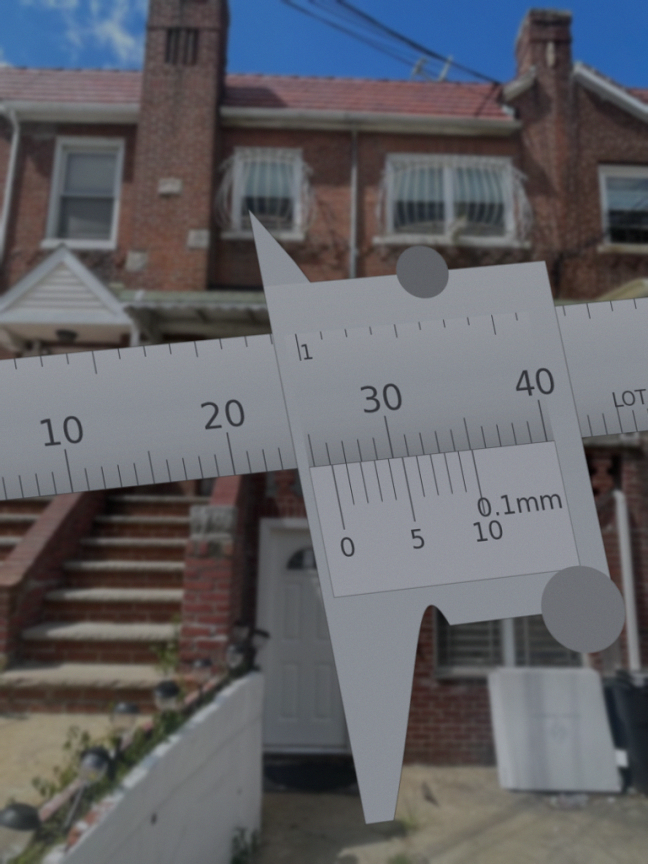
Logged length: value=26.1 unit=mm
